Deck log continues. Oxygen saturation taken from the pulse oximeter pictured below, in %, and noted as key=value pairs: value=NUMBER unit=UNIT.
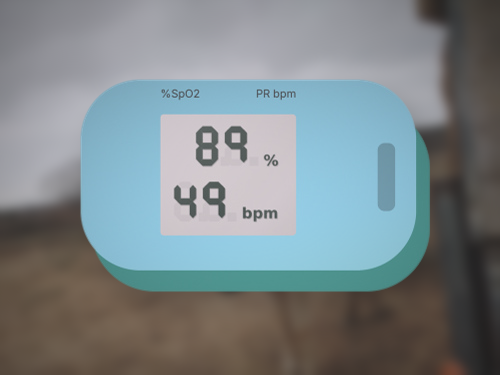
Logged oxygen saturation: value=89 unit=%
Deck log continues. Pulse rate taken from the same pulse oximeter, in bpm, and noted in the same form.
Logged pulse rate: value=49 unit=bpm
